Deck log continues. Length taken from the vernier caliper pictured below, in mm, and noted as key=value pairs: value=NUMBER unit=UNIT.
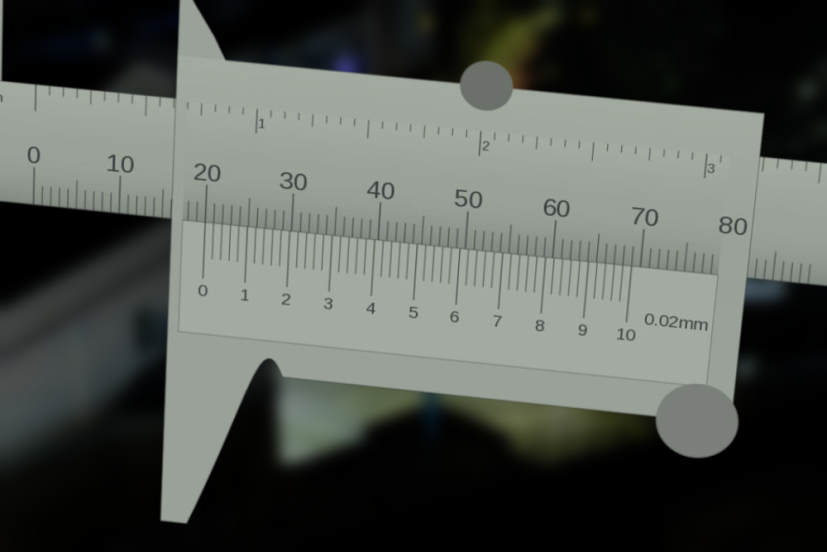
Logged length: value=20.0 unit=mm
